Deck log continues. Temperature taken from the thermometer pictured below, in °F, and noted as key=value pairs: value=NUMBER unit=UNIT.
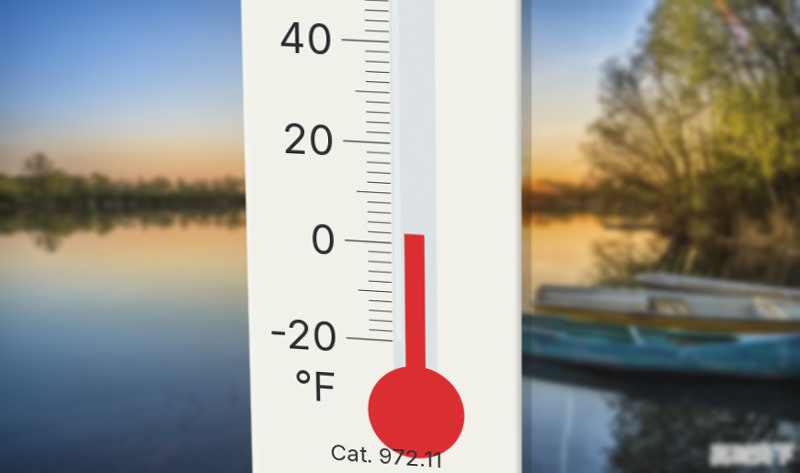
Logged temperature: value=2 unit=°F
